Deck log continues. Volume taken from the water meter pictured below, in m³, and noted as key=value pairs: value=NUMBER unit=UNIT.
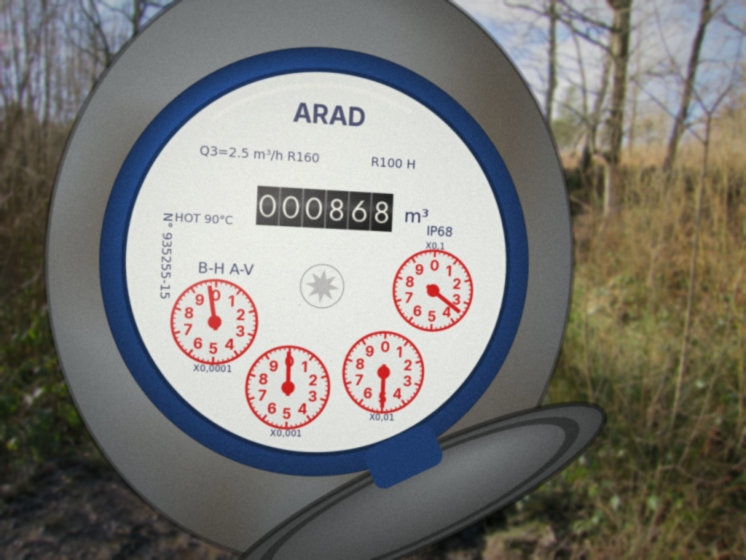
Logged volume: value=868.3499 unit=m³
